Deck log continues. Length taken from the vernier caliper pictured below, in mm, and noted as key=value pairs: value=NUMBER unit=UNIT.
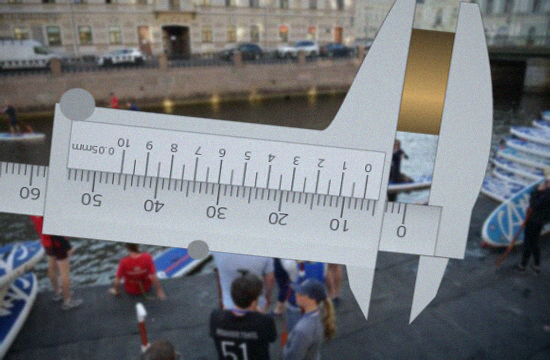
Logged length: value=6.8 unit=mm
